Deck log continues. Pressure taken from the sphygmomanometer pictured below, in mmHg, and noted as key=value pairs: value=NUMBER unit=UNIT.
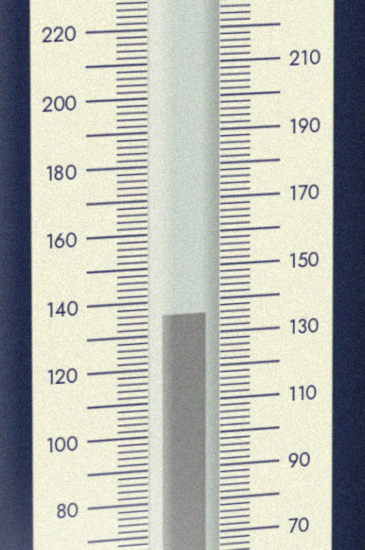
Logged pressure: value=136 unit=mmHg
